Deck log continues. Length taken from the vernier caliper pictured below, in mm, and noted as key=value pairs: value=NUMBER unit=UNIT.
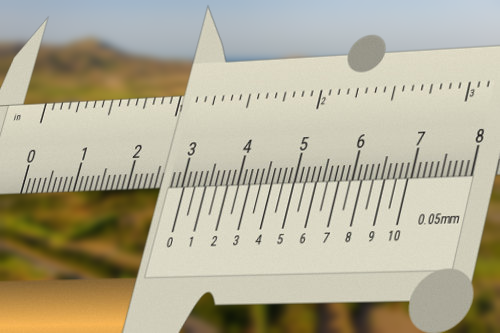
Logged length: value=30.4 unit=mm
